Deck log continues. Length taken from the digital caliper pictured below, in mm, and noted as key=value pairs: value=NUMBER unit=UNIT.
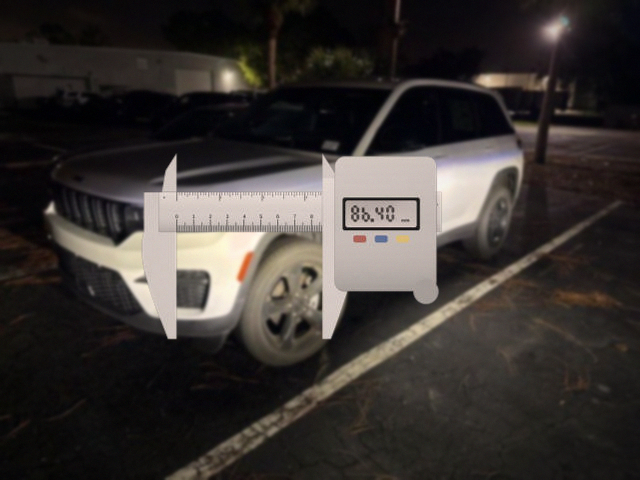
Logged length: value=86.40 unit=mm
